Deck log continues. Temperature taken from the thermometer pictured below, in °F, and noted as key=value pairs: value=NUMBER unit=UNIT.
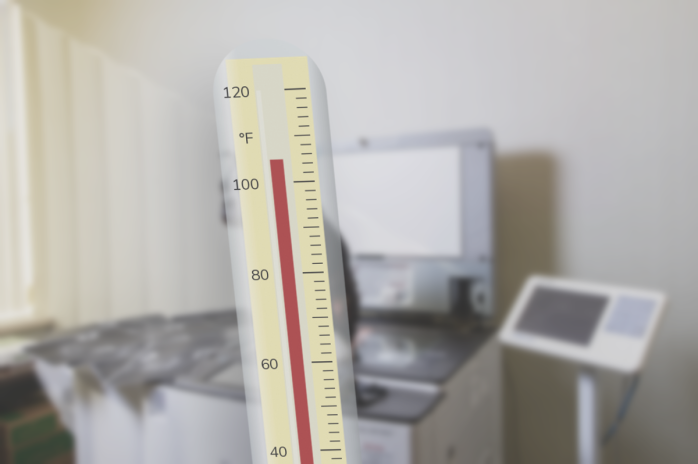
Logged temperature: value=105 unit=°F
